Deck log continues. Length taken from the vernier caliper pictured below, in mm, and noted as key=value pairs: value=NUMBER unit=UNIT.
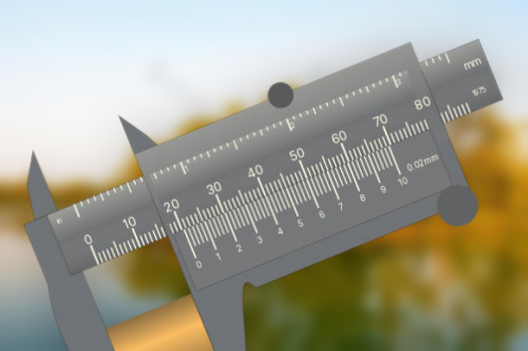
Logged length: value=20.5 unit=mm
